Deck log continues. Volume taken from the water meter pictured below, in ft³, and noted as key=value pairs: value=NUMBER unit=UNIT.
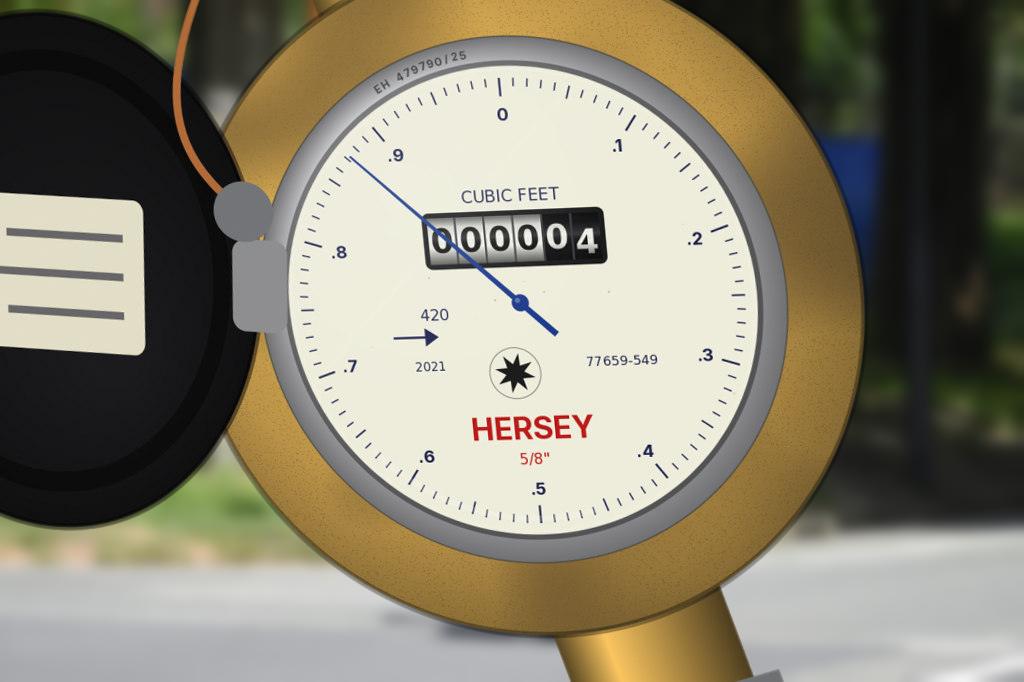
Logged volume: value=3.87 unit=ft³
